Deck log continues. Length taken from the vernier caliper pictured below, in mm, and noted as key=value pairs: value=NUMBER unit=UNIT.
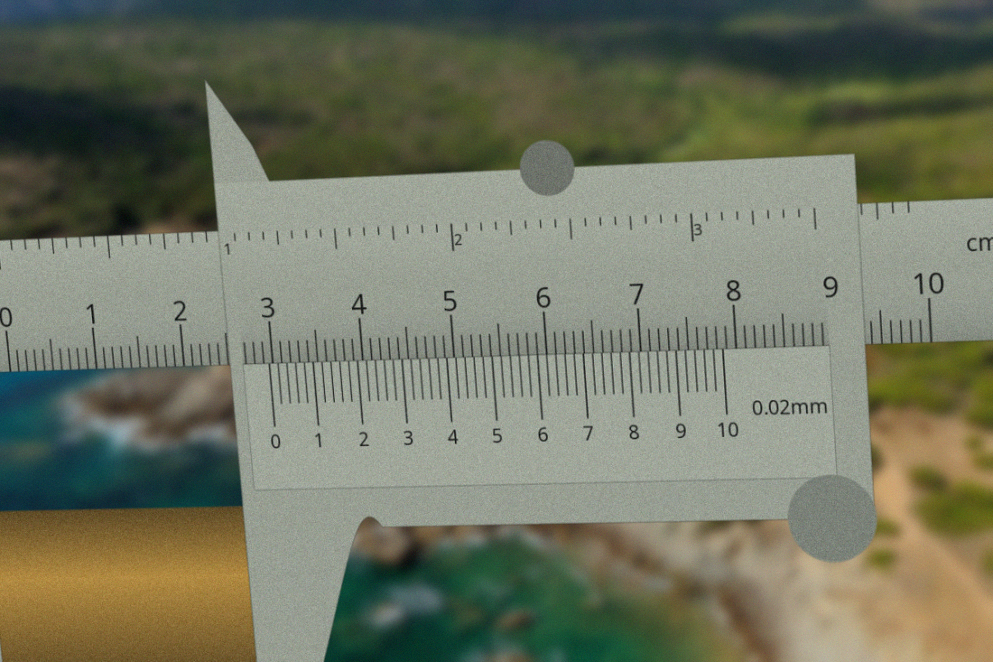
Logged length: value=29.6 unit=mm
